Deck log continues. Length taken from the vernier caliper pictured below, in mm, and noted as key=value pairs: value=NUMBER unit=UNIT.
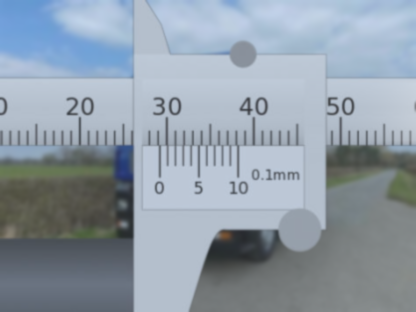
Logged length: value=29.2 unit=mm
